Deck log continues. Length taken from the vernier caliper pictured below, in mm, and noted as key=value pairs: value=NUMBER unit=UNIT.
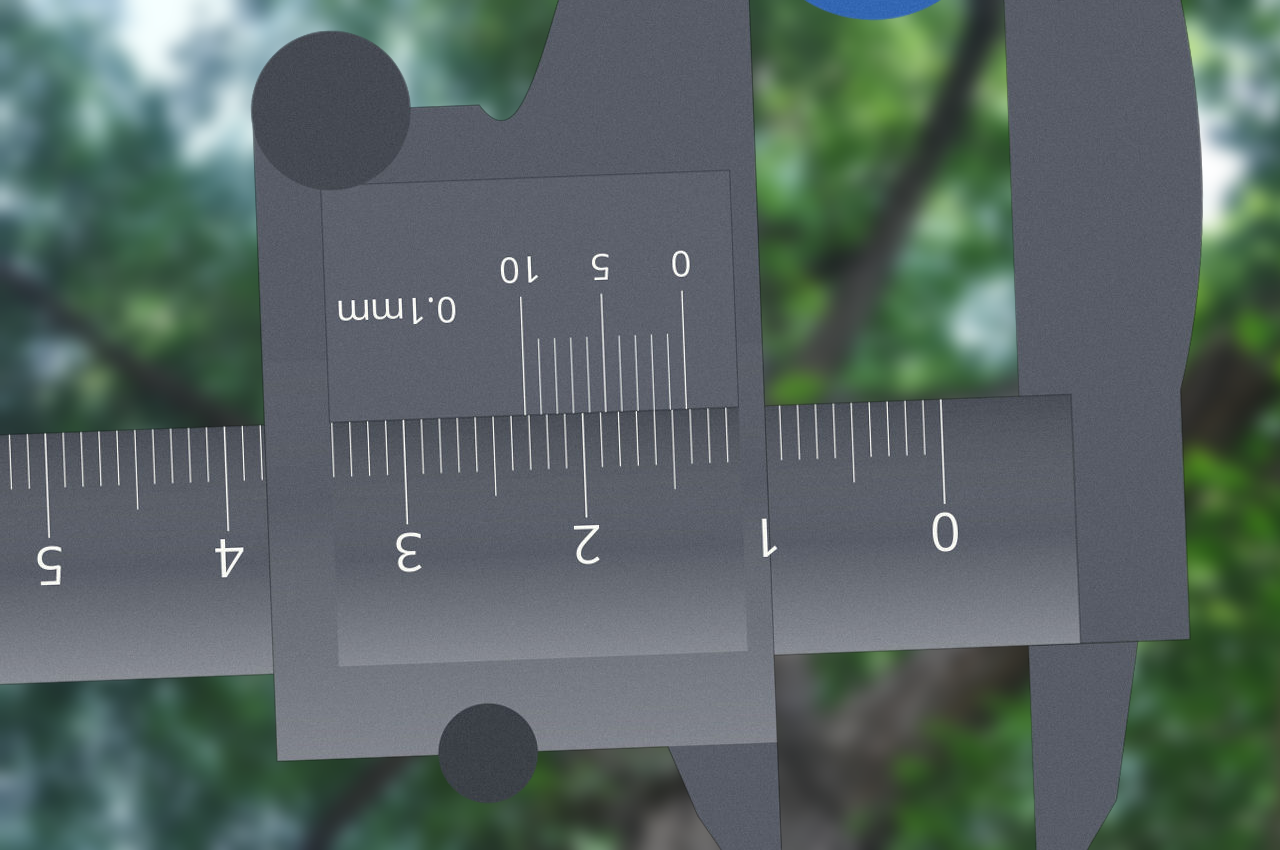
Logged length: value=14.2 unit=mm
